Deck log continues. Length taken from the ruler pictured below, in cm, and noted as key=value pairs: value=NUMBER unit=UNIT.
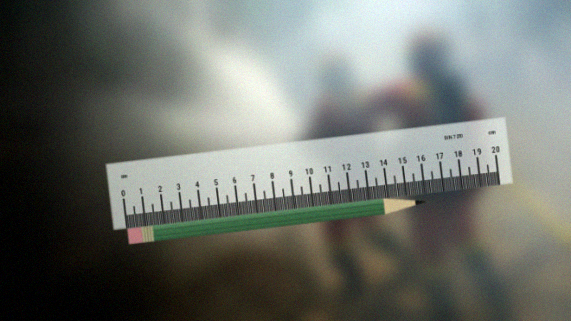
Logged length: value=16 unit=cm
